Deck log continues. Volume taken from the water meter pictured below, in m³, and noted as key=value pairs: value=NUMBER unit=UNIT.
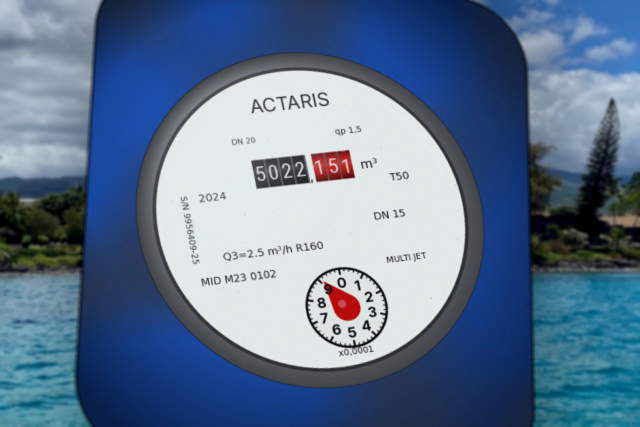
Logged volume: value=5022.1509 unit=m³
